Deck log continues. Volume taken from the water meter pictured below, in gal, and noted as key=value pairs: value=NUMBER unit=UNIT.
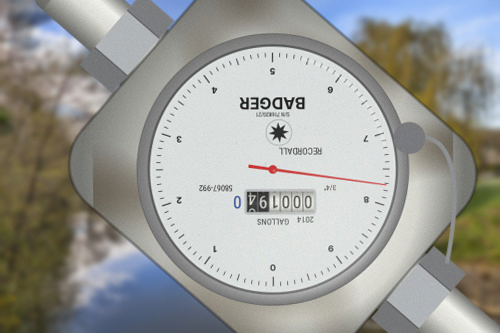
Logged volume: value=1937.7 unit=gal
